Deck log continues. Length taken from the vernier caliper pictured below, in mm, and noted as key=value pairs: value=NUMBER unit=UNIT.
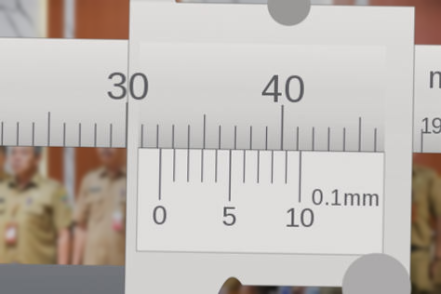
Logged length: value=32.2 unit=mm
